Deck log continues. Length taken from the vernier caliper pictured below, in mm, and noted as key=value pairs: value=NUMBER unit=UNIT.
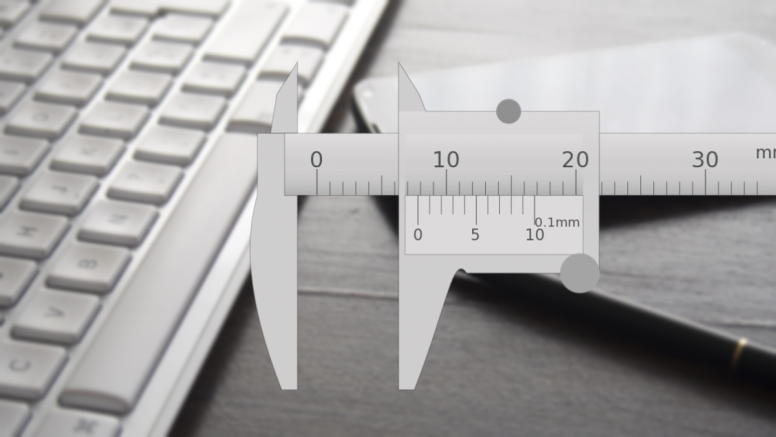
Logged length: value=7.8 unit=mm
